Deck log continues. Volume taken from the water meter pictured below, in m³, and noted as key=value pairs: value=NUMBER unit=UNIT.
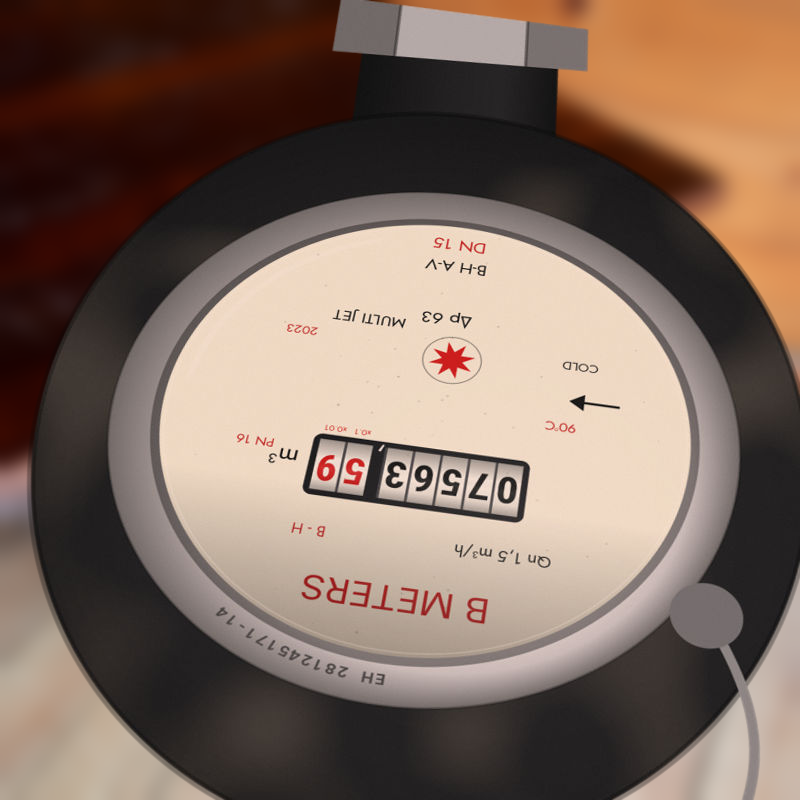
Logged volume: value=7563.59 unit=m³
